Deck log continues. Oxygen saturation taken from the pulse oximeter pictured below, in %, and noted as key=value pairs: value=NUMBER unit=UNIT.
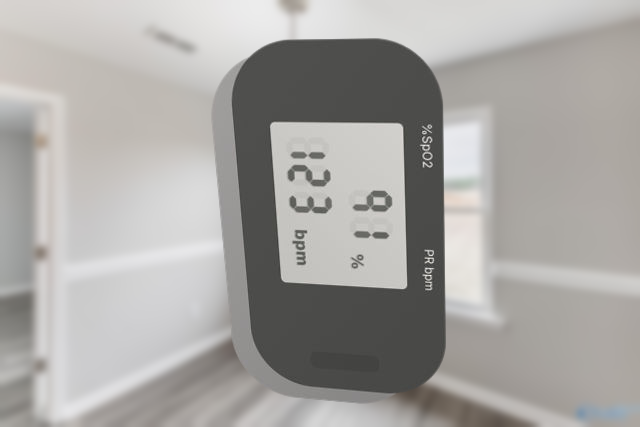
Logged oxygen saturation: value=91 unit=%
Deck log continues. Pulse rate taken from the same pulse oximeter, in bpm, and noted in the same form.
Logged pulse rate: value=123 unit=bpm
